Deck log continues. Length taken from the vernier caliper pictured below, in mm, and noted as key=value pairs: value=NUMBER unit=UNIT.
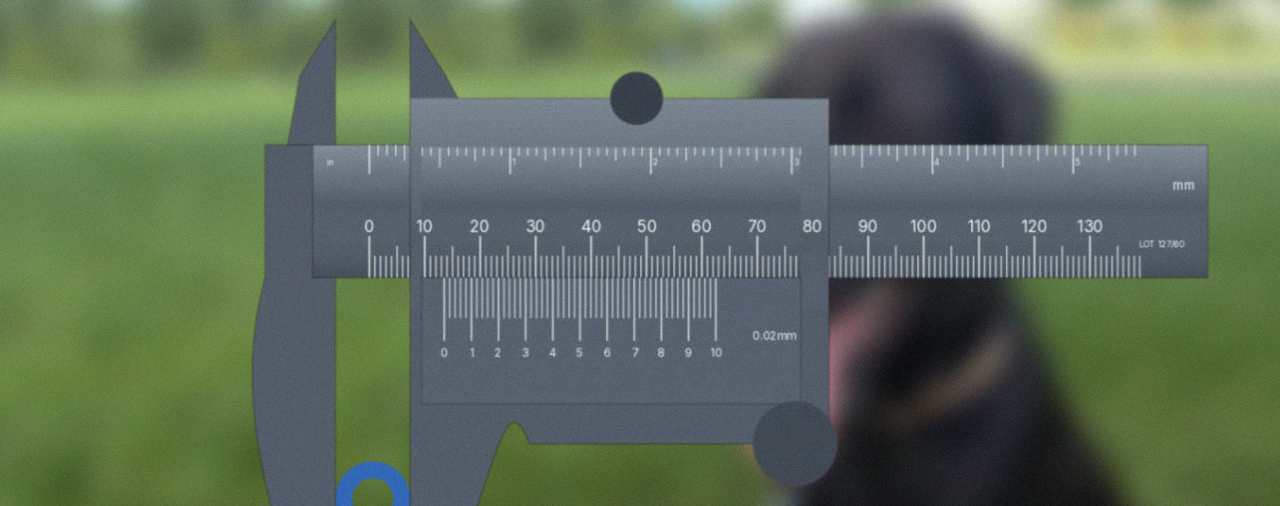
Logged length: value=13.5 unit=mm
